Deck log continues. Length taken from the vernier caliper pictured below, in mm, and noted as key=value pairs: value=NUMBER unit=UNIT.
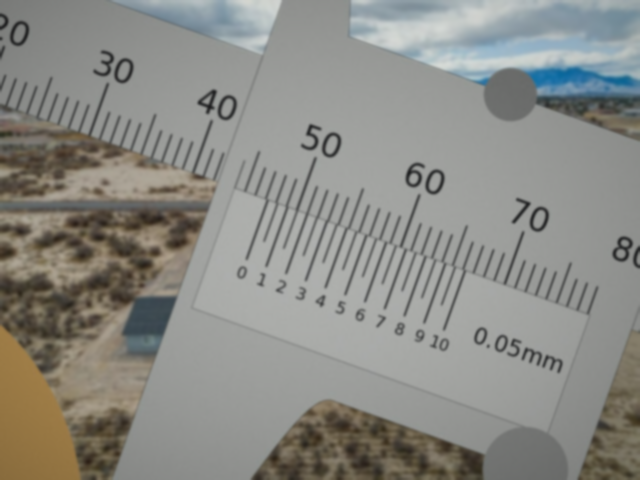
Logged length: value=47.2 unit=mm
